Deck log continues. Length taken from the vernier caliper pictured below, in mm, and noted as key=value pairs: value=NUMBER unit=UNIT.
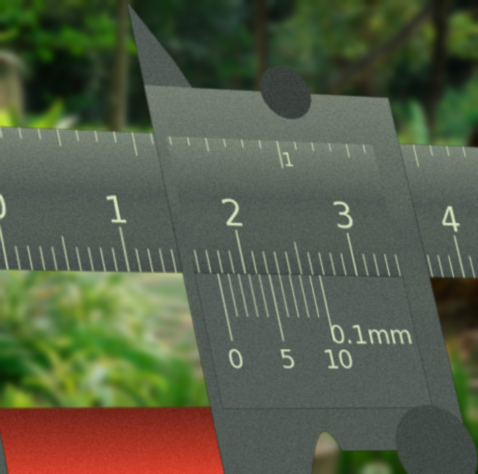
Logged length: value=17.6 unit=mm
